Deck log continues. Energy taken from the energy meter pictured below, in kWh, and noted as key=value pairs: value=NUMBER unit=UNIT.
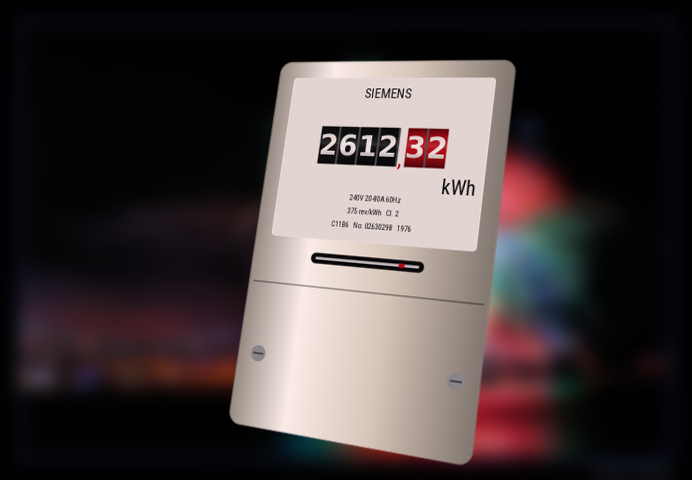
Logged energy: value=2612.32 unit=kWh
